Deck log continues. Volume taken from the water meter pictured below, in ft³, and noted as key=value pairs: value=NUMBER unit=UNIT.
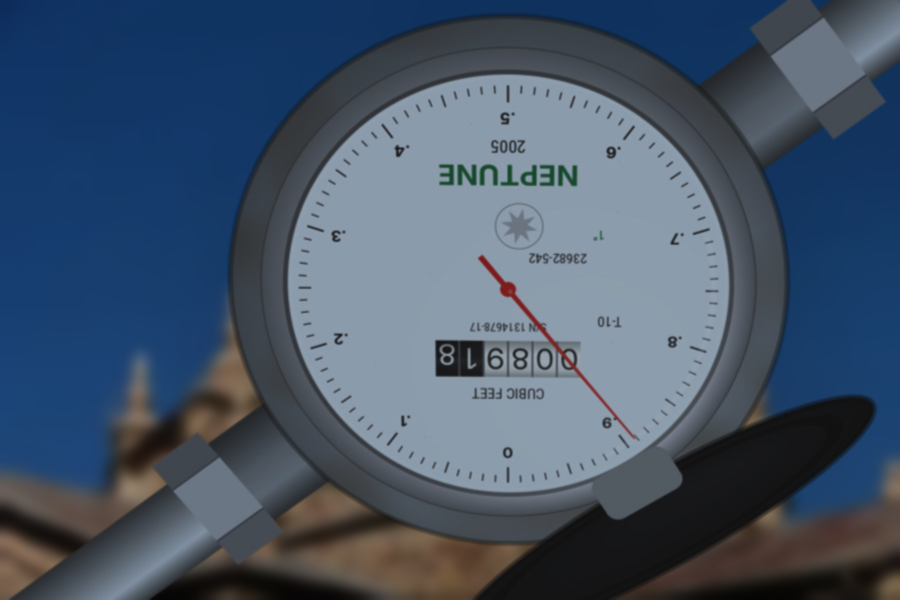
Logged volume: value=8917.89 unit=ft³
